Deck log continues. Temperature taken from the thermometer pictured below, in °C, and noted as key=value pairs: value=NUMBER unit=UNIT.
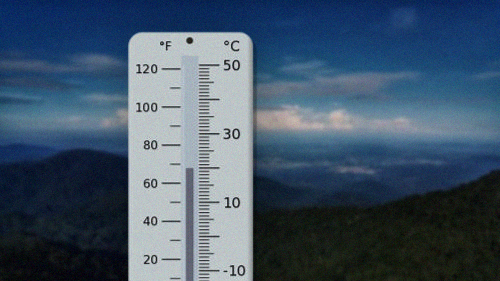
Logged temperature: value=20 unit=°C
